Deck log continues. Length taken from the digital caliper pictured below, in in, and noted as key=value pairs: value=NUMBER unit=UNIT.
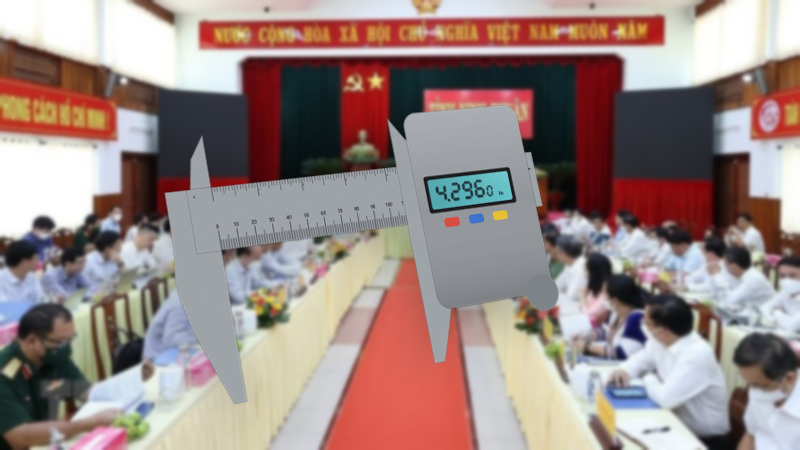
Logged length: value=4.2960 unit=in
